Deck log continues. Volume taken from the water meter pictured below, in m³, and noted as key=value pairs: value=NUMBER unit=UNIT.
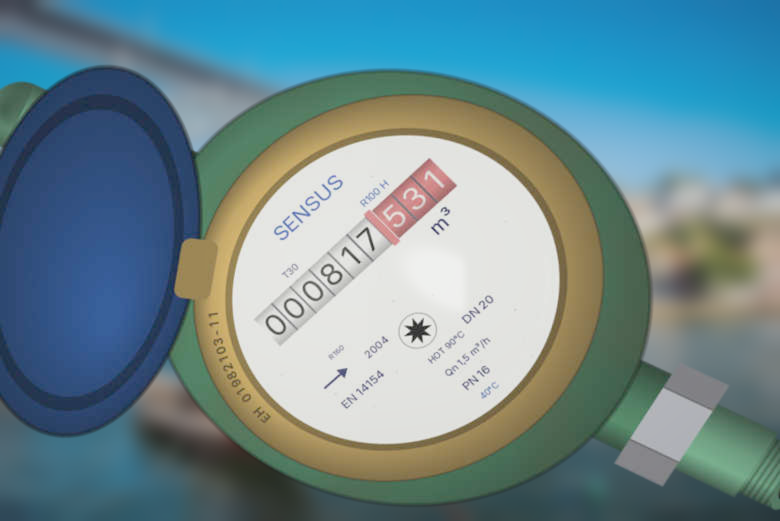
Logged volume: value=817.531 unit=m³
